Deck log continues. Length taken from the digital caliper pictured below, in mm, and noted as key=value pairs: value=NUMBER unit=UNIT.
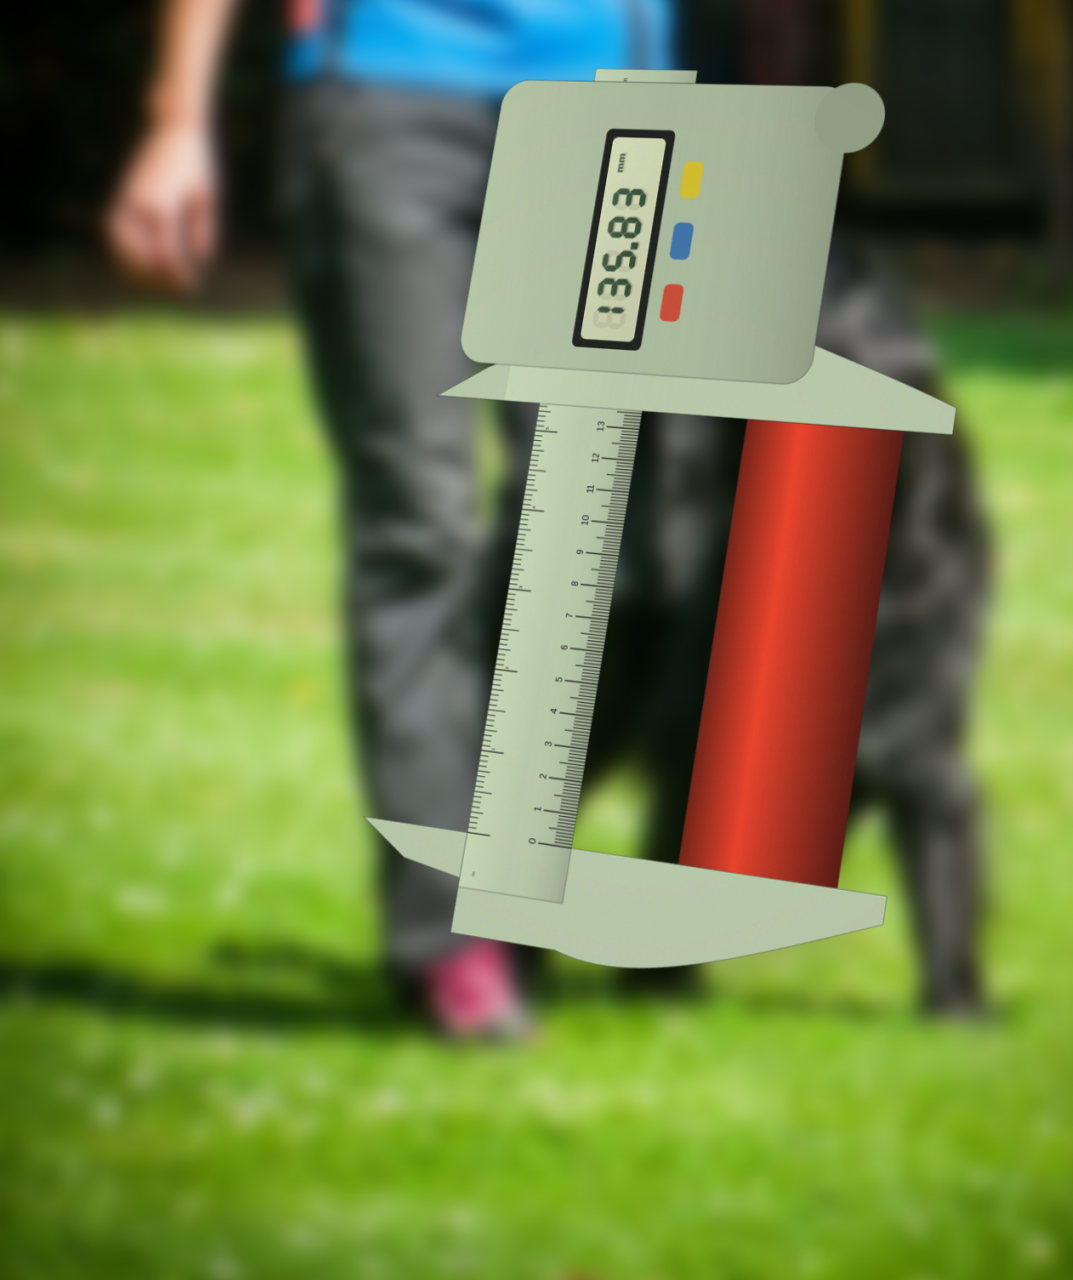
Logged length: value=135.83 unit=mm
